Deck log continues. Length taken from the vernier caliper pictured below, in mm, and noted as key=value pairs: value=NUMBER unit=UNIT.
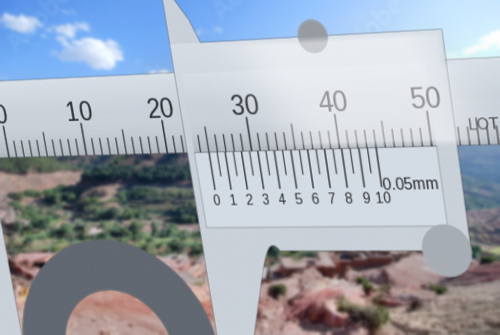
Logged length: value=25.0 unit=mm
